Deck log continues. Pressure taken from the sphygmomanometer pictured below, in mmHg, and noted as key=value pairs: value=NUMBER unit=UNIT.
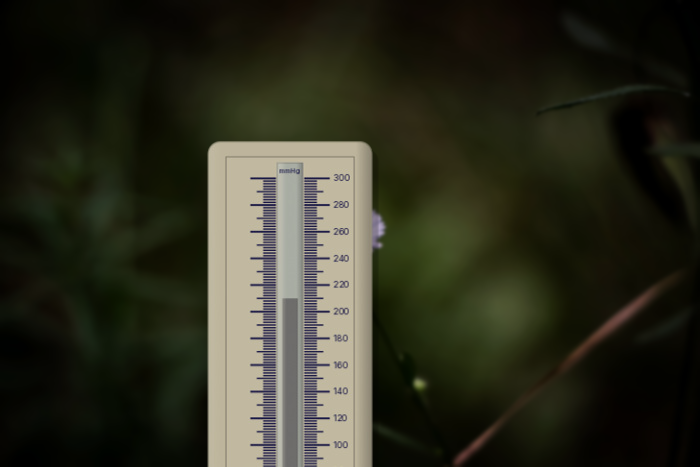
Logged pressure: value=210 unit=mmHg
